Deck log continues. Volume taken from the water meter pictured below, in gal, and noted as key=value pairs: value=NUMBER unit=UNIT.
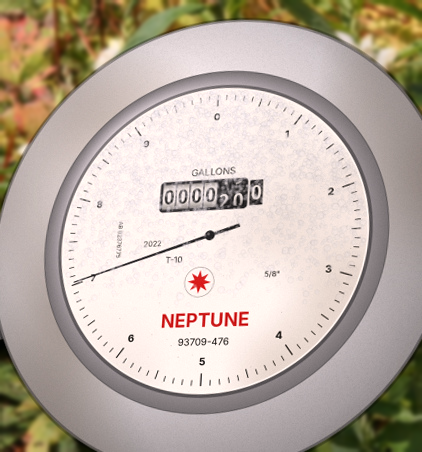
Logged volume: value=197.0 unit=gal
